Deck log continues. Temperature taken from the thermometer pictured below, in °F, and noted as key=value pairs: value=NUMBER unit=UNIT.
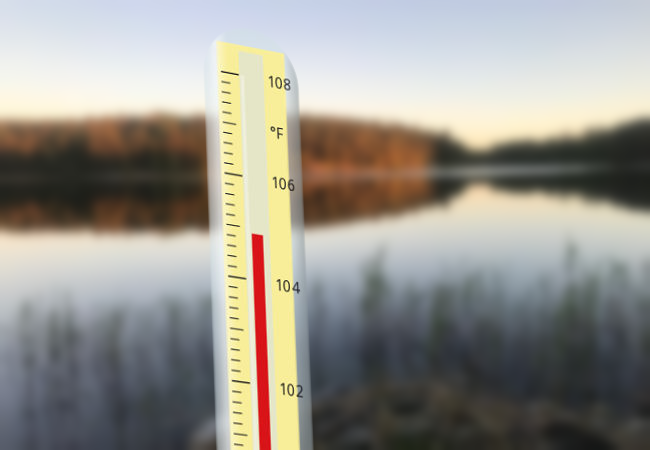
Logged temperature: value=104.9 unit=°F
